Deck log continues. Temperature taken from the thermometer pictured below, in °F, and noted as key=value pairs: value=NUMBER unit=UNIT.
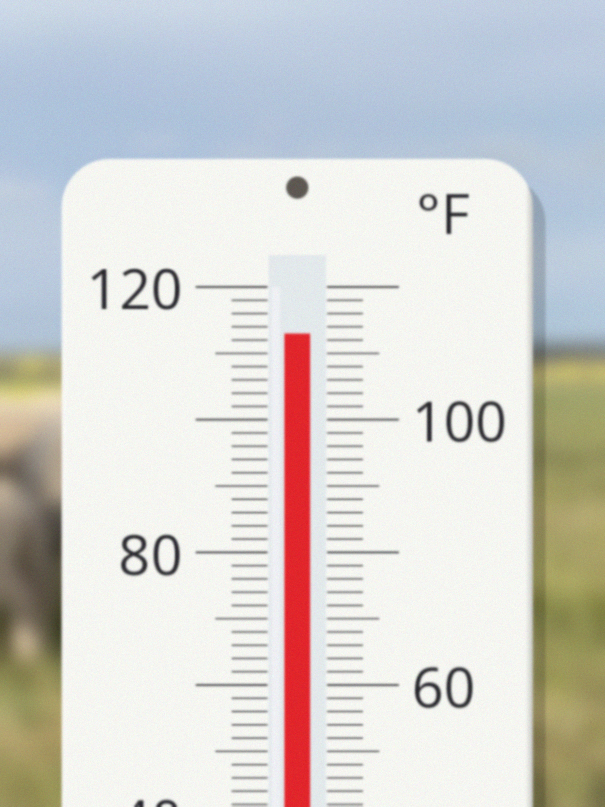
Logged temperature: value=113 unit=°F
